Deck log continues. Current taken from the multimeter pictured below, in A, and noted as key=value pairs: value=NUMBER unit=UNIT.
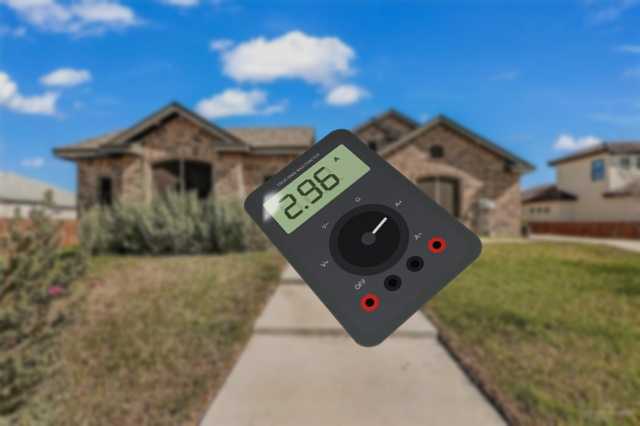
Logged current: value=2.96 unit=A
